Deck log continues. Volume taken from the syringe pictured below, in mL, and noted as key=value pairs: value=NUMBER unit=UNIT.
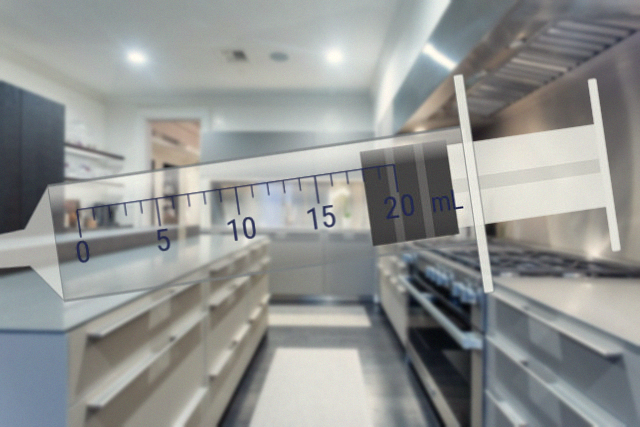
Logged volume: value=18 unit=mL
